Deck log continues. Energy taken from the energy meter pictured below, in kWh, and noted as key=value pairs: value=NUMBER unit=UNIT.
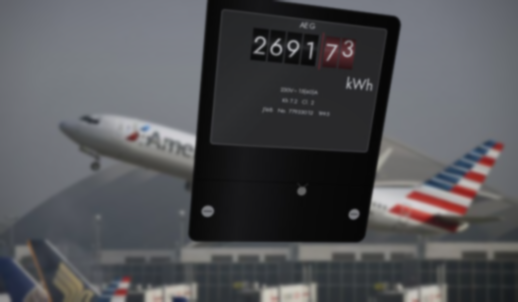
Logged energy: value=2691.73 unit=kWh
